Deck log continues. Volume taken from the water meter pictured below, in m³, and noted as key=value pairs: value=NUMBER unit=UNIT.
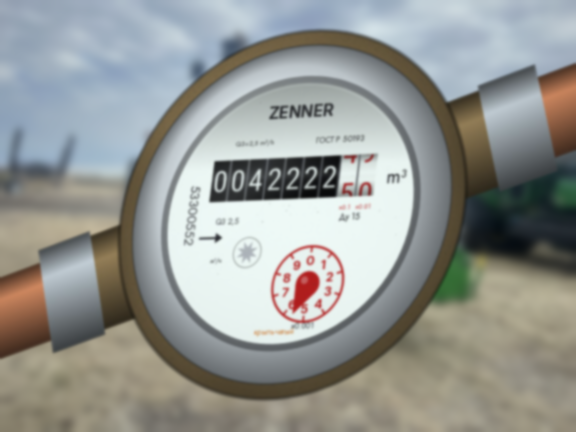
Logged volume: value=42222.495 unit=m³
